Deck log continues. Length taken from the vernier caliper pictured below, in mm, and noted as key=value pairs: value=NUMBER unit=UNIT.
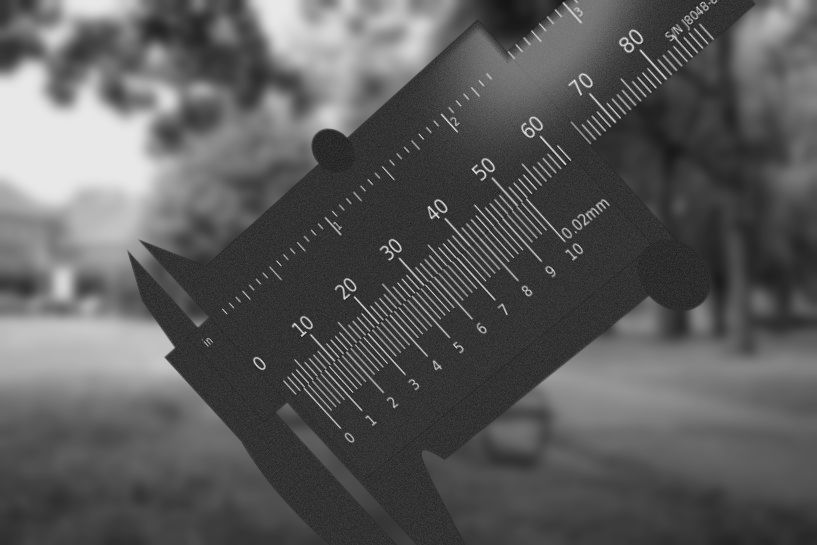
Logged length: value=2.8 unit=mm
